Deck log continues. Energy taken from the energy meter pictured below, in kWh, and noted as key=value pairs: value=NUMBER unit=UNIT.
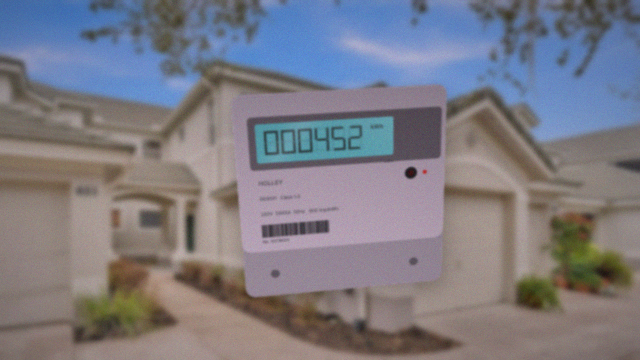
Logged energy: value=452 unit=kWh
